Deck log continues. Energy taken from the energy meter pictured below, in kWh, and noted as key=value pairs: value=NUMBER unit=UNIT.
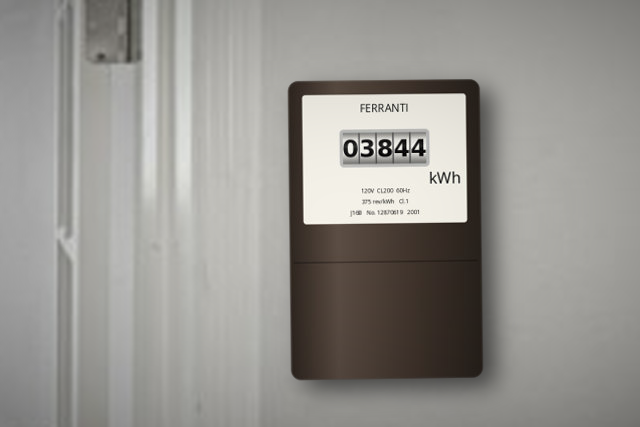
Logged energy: value=3844 unit=kWh
